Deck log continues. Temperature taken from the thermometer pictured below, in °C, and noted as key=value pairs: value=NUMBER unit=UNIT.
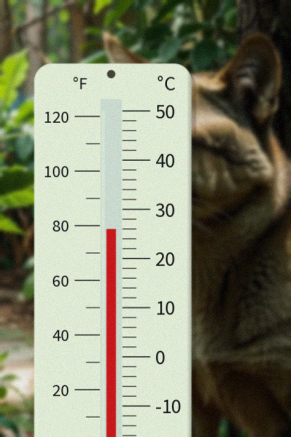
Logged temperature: value=26 unit=°C
